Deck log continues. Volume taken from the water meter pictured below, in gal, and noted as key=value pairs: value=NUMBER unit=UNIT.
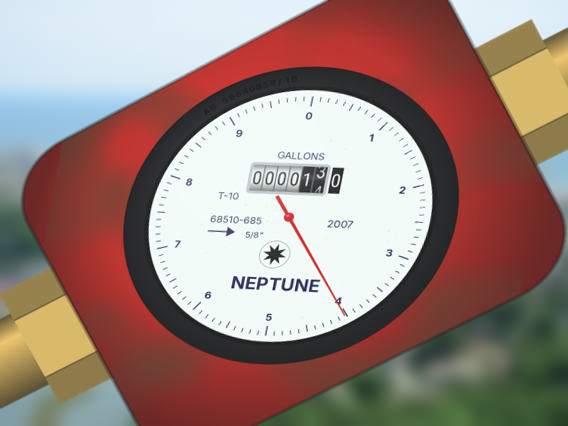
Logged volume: value=134.0 unit=gal
